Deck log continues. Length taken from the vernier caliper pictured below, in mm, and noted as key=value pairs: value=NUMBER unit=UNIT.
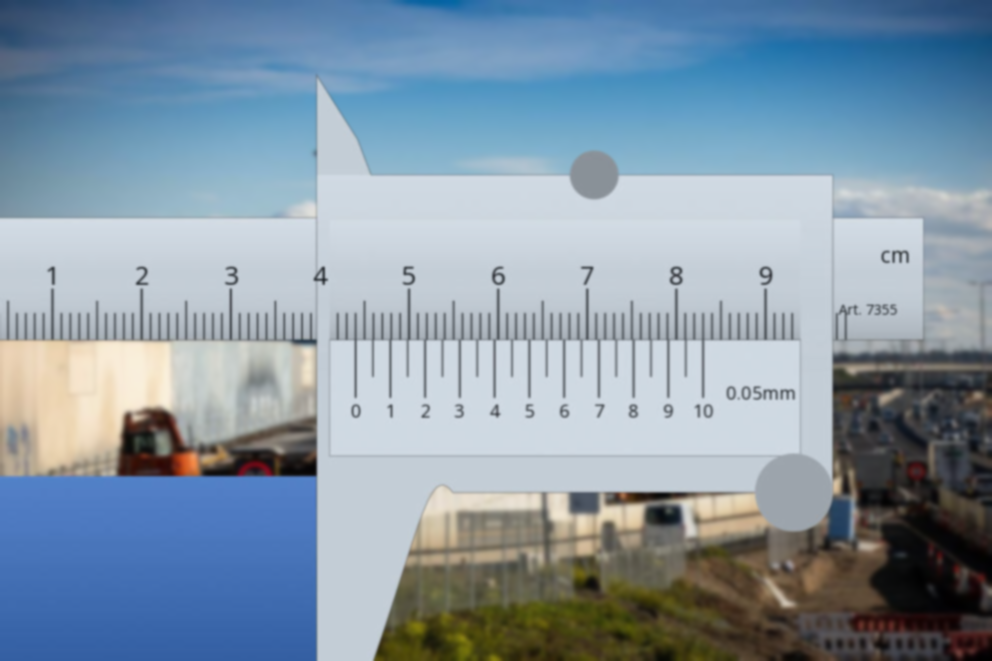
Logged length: value=44.0 unit=mm
